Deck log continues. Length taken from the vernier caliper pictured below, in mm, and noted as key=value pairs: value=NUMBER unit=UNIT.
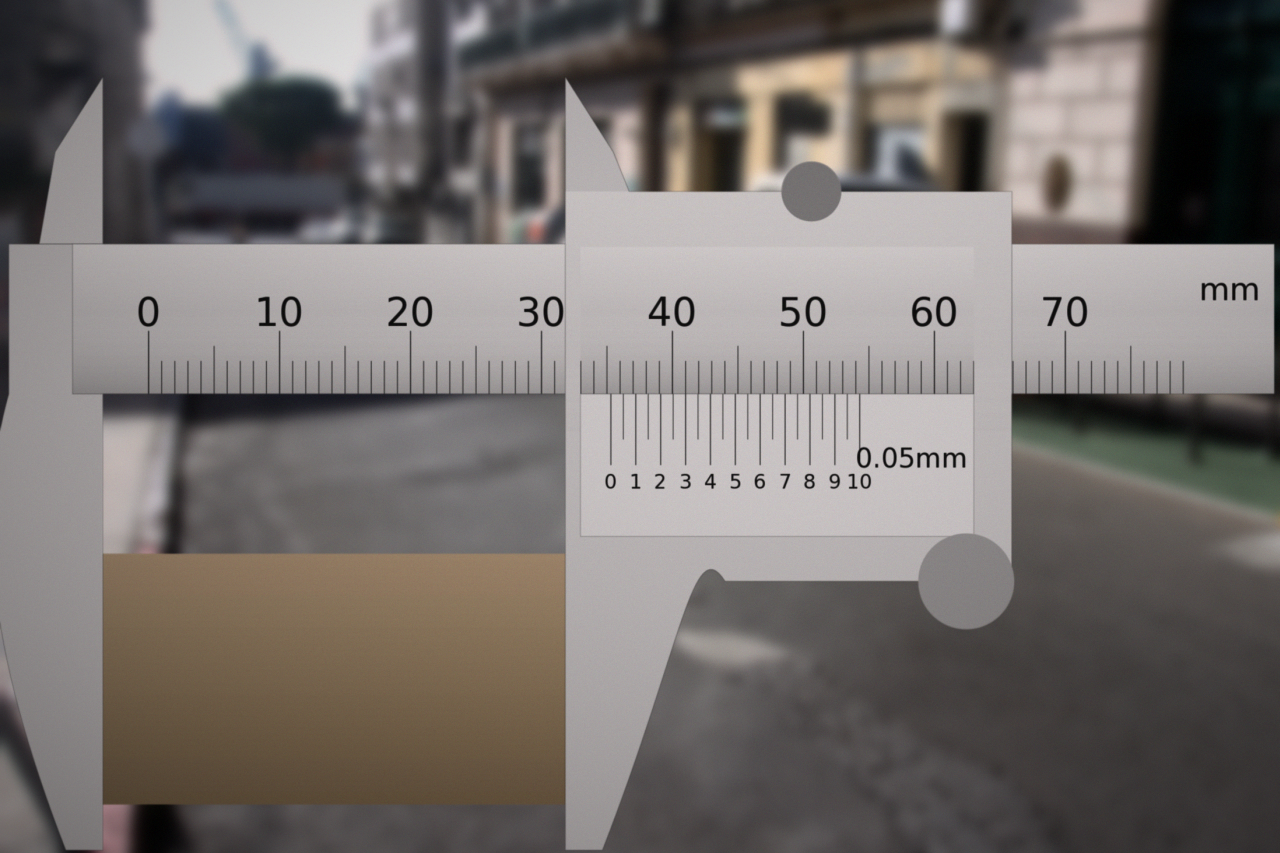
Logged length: value=35.3 unit=mm
